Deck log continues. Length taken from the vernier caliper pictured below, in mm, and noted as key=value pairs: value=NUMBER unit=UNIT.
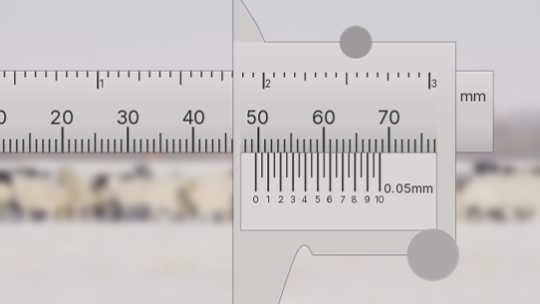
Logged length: value=49.6 unit=mm
